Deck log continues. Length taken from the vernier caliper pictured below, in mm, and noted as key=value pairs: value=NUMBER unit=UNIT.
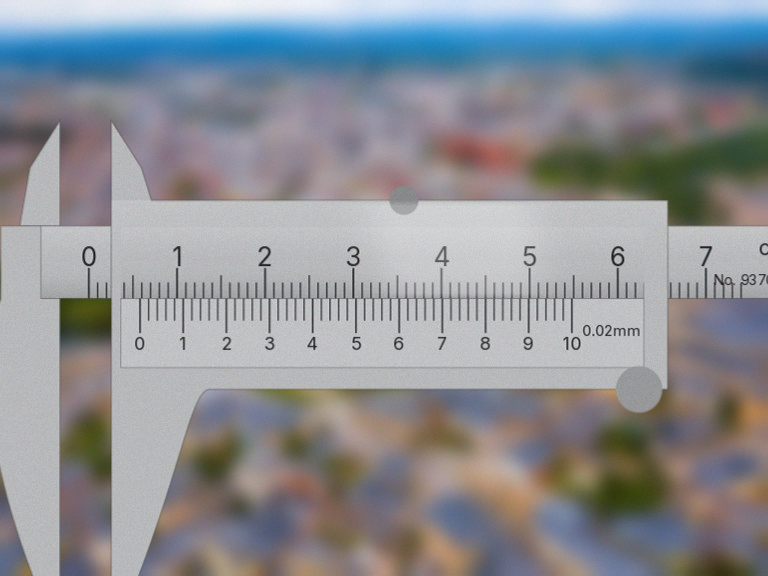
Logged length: value=5.8 unit=mm
